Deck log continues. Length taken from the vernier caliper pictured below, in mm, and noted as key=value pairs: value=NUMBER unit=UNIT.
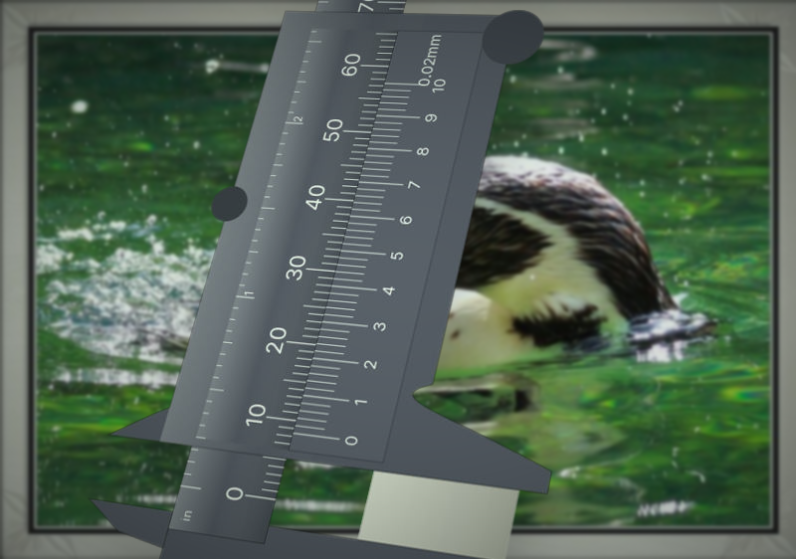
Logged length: value=8.4 unit=mm
